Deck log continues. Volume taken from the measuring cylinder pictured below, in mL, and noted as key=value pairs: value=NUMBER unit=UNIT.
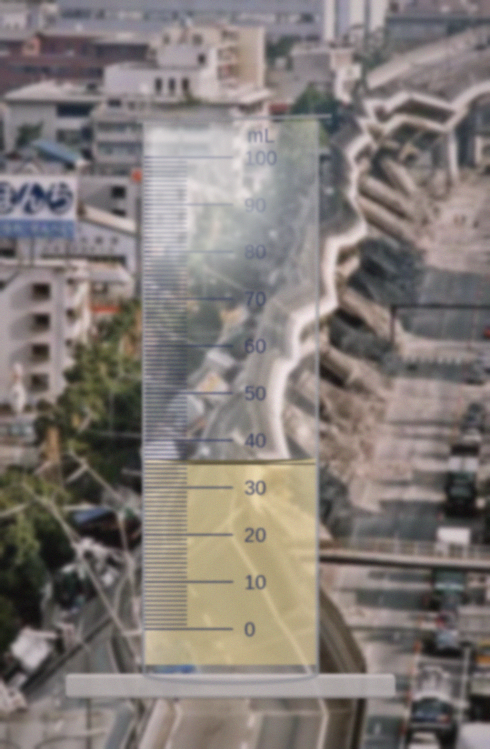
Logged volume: value=35 unit=mL
